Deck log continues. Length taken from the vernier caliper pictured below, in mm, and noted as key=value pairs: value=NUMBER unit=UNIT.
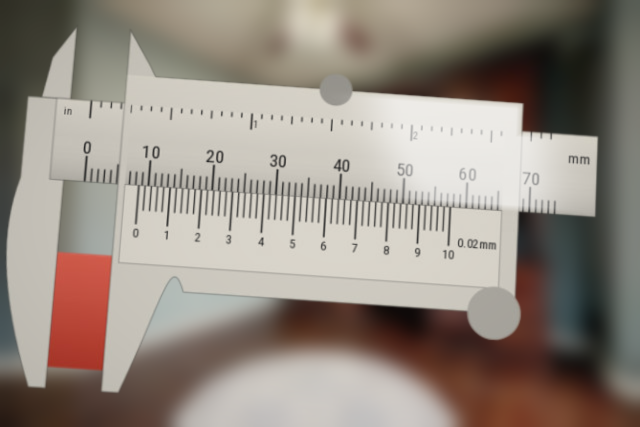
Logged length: value=8.5 unit=mm
